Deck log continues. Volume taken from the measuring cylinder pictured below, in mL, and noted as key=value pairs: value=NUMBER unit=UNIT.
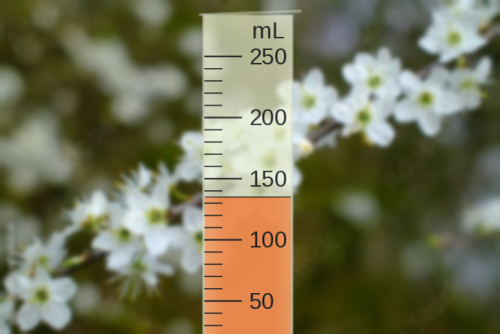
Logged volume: value=135 unit=mL
